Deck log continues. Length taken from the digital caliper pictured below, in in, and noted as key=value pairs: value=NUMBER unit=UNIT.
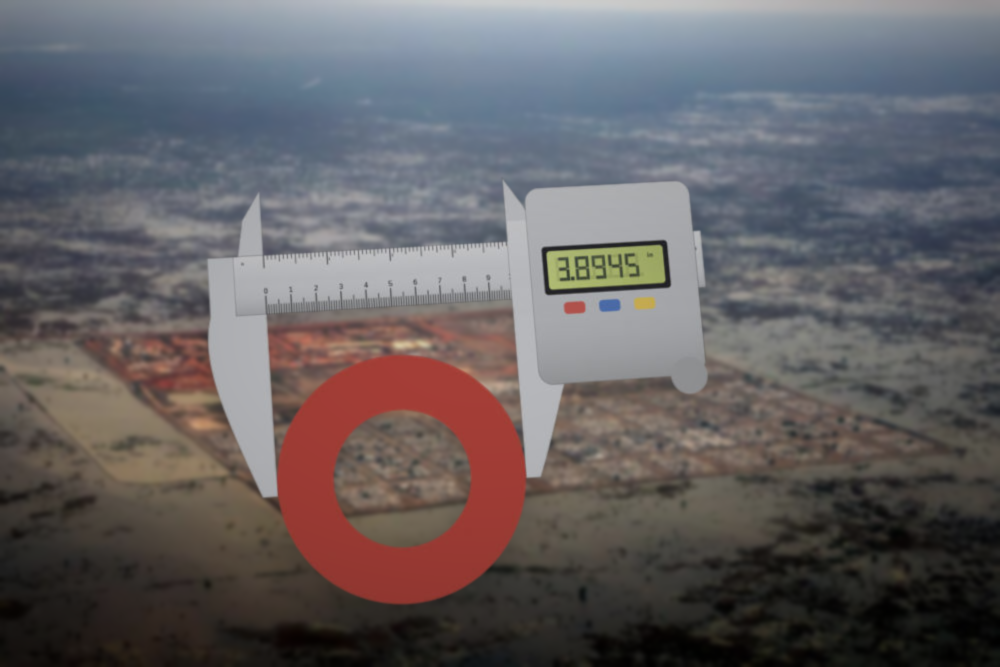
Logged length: value=3.8945 unit=in
